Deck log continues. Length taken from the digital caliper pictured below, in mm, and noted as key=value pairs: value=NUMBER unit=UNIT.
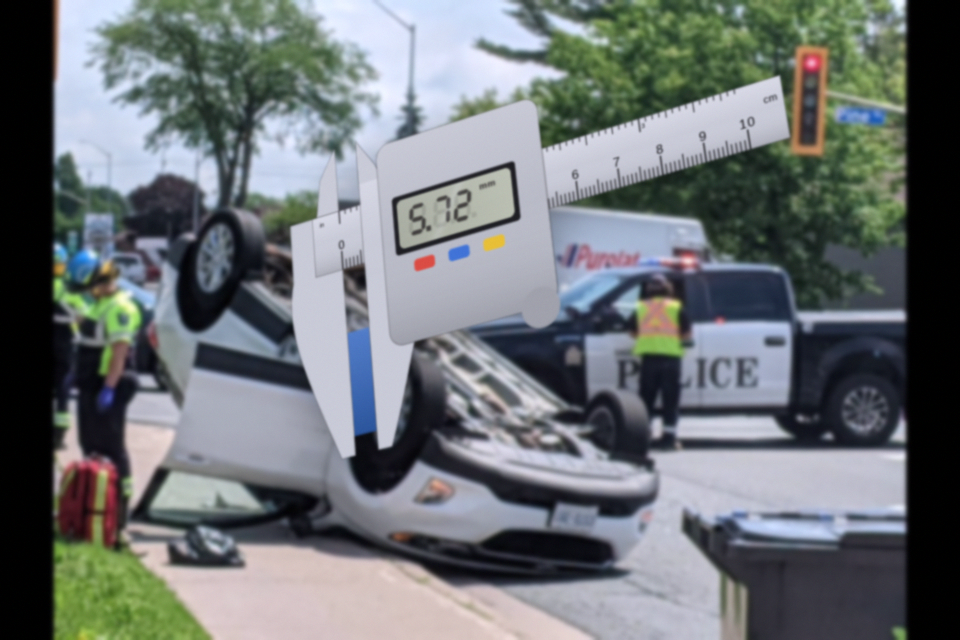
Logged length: value=5.72 unit=mm
